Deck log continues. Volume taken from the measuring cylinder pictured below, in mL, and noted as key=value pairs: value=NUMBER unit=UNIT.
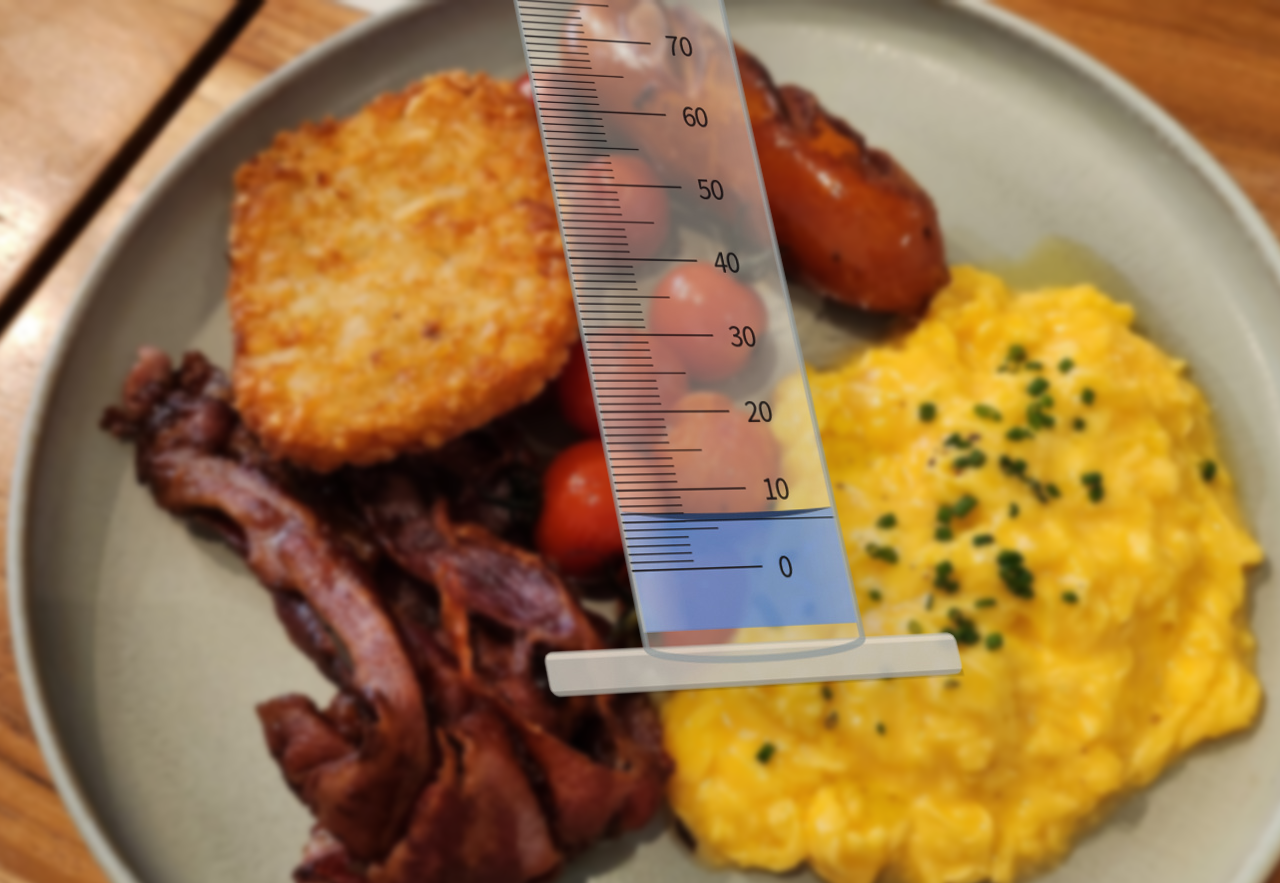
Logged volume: value=6 unit=mL
